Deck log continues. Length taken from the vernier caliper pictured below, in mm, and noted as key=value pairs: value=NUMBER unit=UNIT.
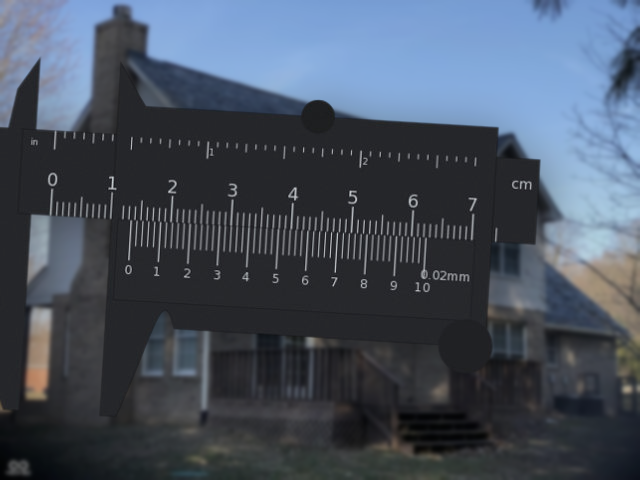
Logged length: value=13.4 unit=mm
